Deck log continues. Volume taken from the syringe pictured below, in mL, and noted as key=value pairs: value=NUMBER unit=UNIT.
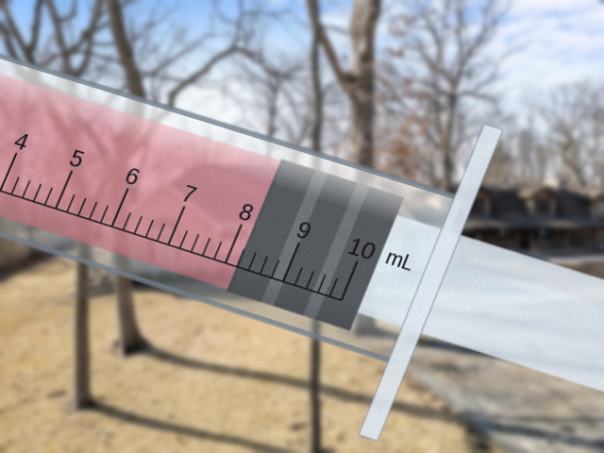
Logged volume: value=8.2 unit=mL
